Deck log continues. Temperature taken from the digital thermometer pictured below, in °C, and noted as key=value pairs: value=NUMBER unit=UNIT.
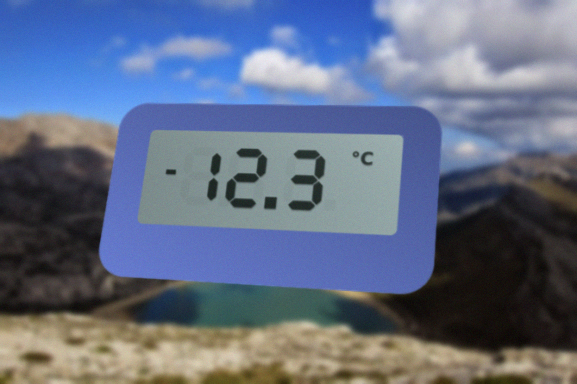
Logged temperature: value=-12.3 unit=°C
